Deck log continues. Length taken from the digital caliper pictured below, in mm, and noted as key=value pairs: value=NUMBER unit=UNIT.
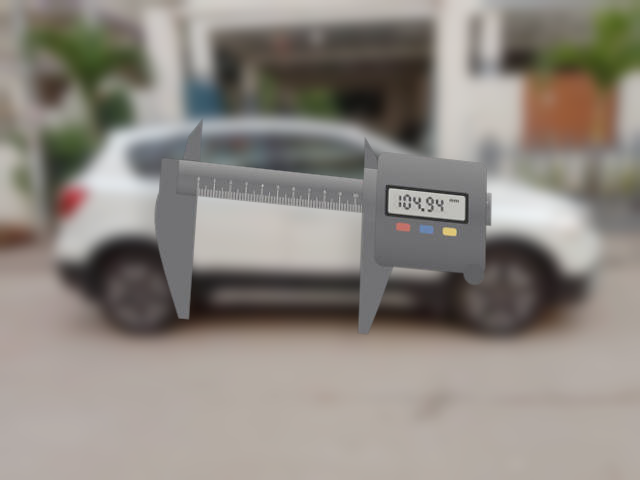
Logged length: value=104.94 unit=mm
